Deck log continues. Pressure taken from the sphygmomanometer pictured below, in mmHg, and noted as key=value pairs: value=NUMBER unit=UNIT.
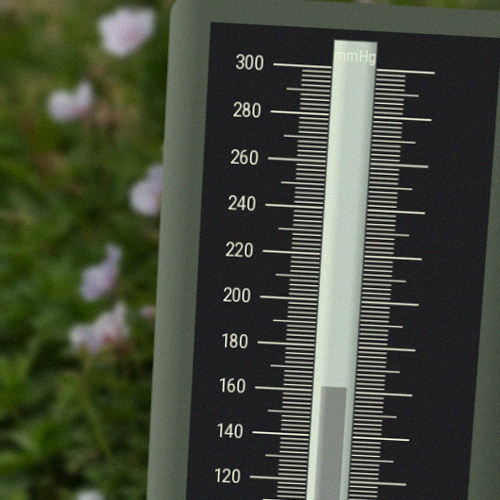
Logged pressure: value=162 unit=mmHg
